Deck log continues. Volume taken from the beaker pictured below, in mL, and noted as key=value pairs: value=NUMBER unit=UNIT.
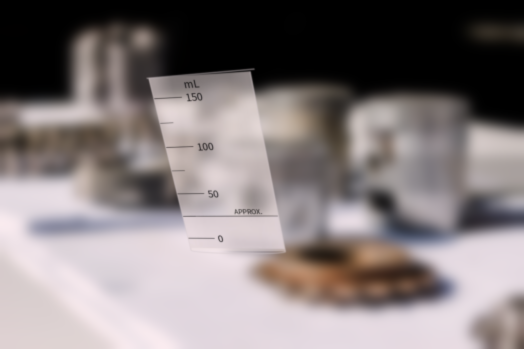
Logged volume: value=25 unit=mL
